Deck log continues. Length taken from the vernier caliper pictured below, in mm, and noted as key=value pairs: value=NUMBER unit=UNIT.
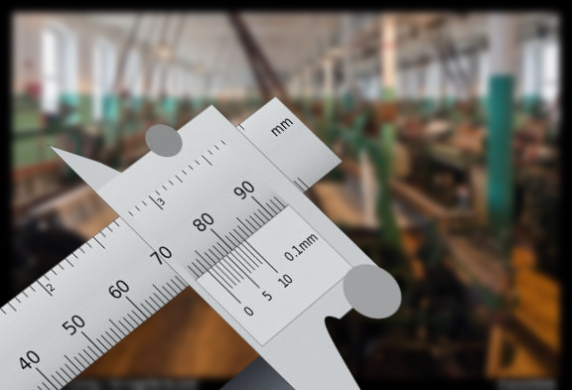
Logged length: value=74.0 unit=mm
